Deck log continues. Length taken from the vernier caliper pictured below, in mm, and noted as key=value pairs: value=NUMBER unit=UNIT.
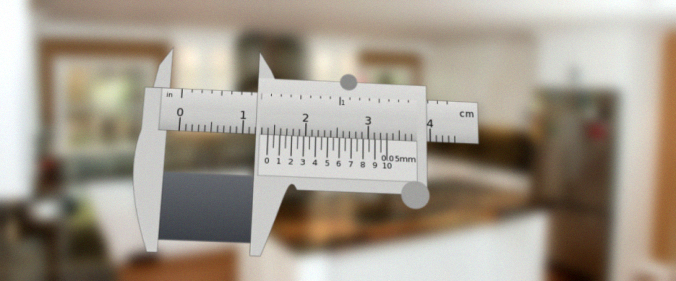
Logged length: value=14.0 unit=mm
